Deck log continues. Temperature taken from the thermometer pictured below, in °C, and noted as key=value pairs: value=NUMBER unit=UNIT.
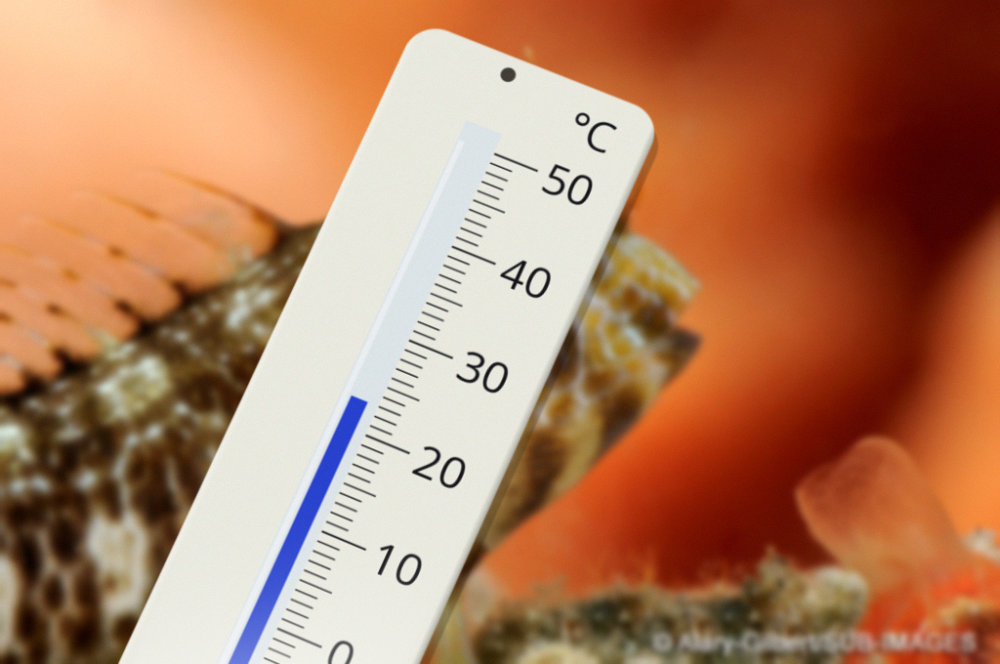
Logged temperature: value=23 unit=°C
